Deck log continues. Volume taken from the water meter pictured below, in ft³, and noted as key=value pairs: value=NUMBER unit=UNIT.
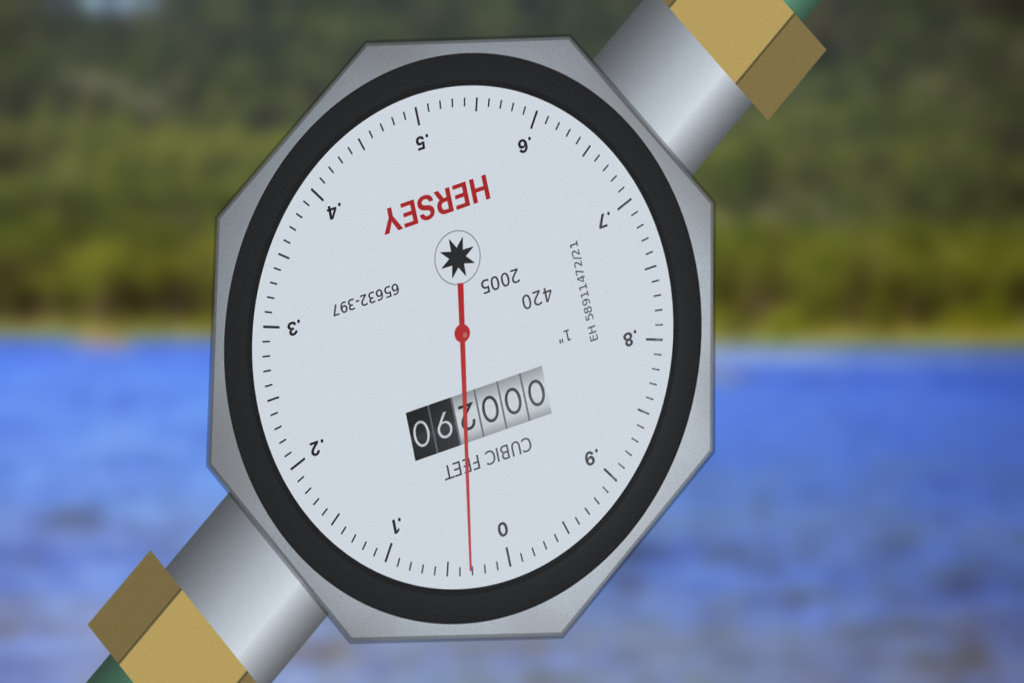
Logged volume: value=290.03 unit=ft³
